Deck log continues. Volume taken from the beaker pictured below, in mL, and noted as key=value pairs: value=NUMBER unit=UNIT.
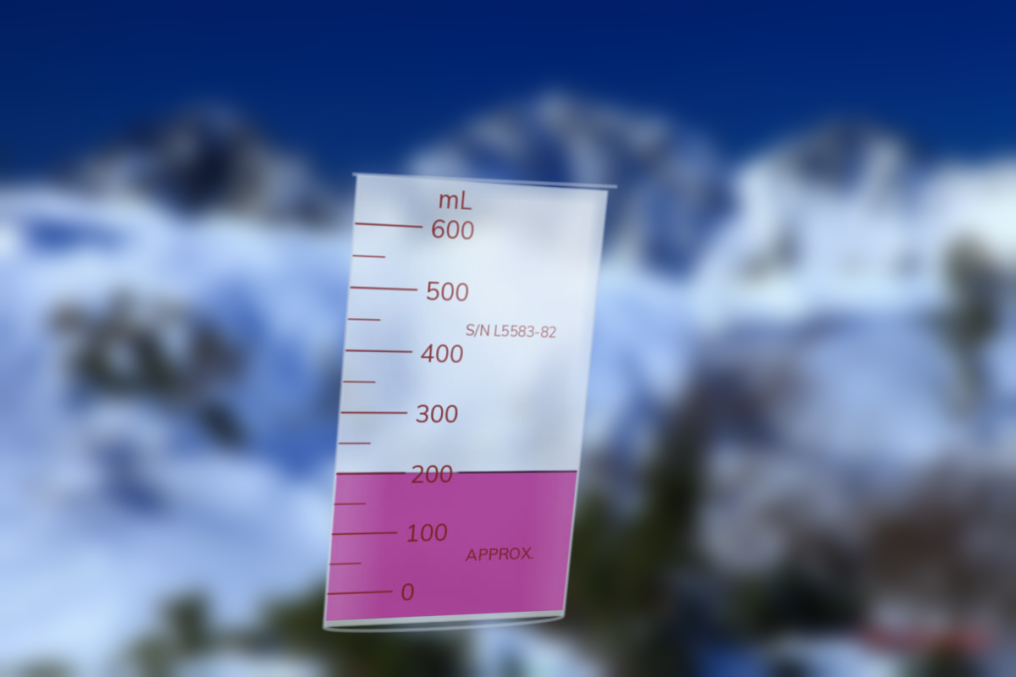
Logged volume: value=200 unit=mL
